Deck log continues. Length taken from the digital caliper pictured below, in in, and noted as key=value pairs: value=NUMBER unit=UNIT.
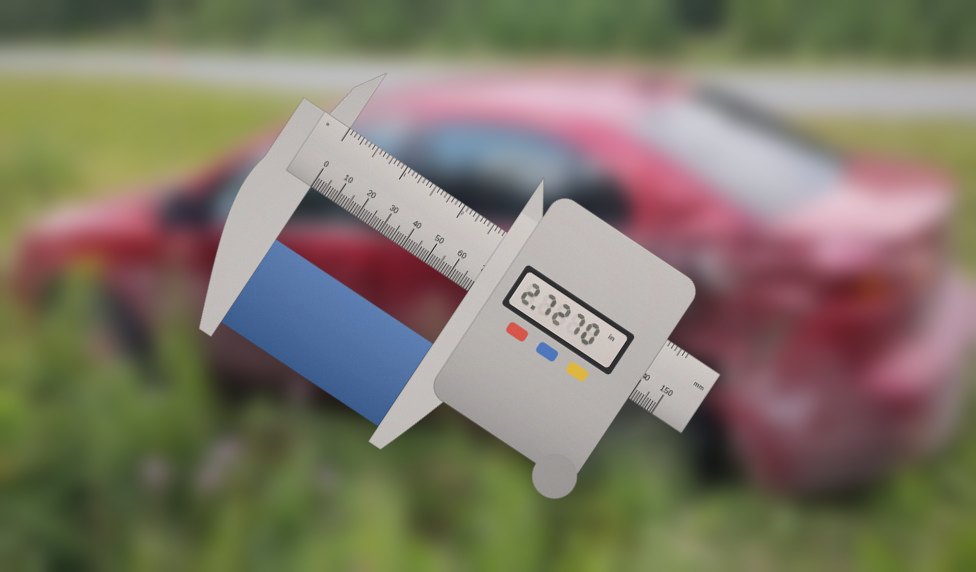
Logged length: value=2.7270 unit=in
